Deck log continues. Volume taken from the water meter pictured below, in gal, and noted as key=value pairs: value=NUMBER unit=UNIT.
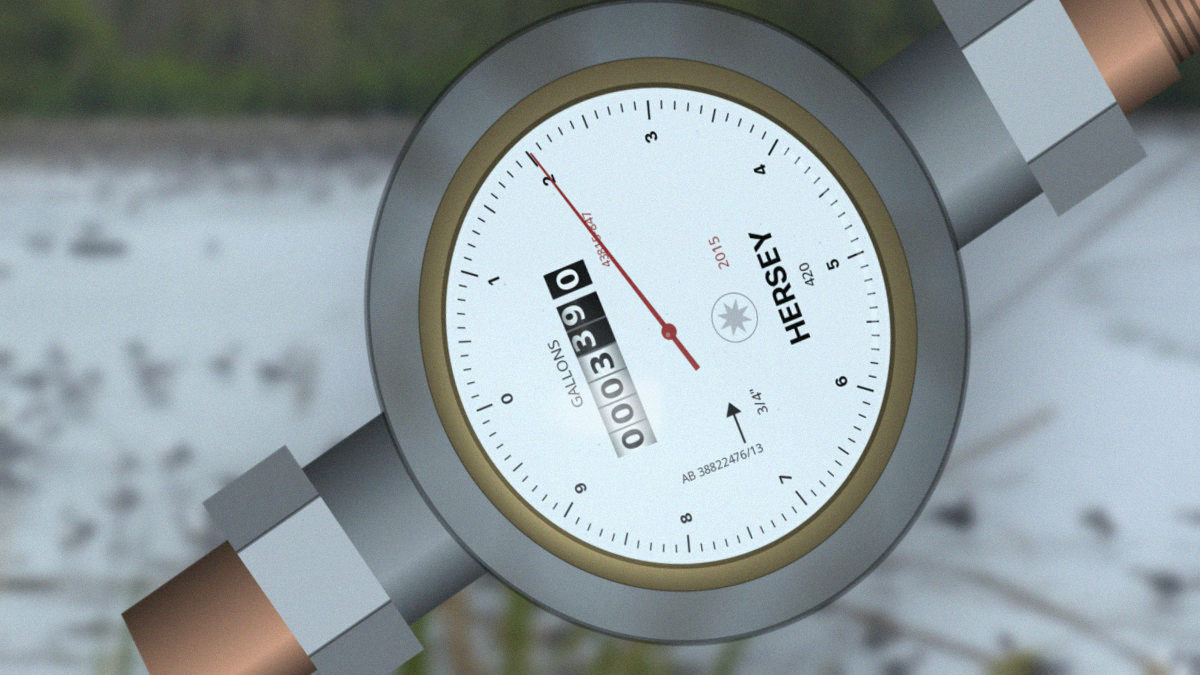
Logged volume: value=3392.0 unit=gal
